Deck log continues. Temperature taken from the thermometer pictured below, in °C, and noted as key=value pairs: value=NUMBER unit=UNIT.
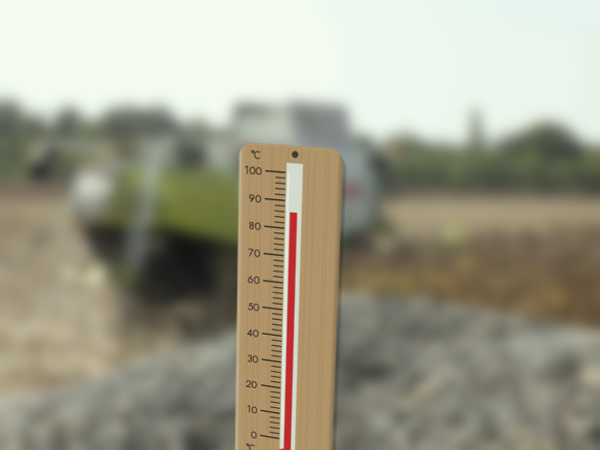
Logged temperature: value=86 unit=°C
